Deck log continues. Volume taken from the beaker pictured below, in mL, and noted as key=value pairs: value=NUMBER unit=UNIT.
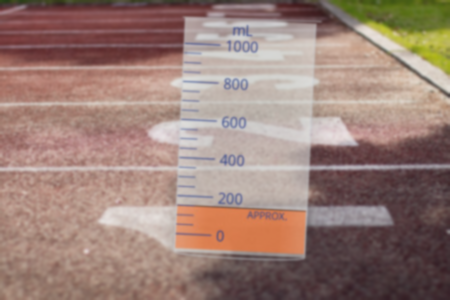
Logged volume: value=150 unit=mL
